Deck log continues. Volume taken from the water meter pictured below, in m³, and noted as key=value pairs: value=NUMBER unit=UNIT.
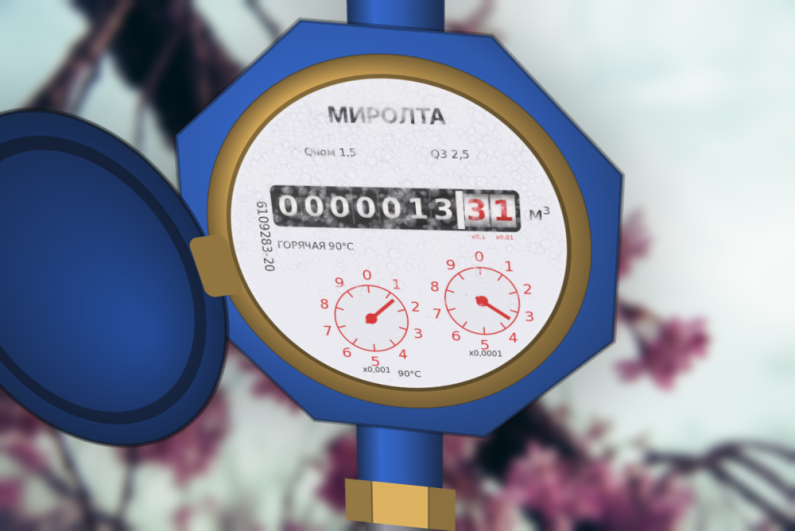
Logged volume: value=13.3113 unit=m³
